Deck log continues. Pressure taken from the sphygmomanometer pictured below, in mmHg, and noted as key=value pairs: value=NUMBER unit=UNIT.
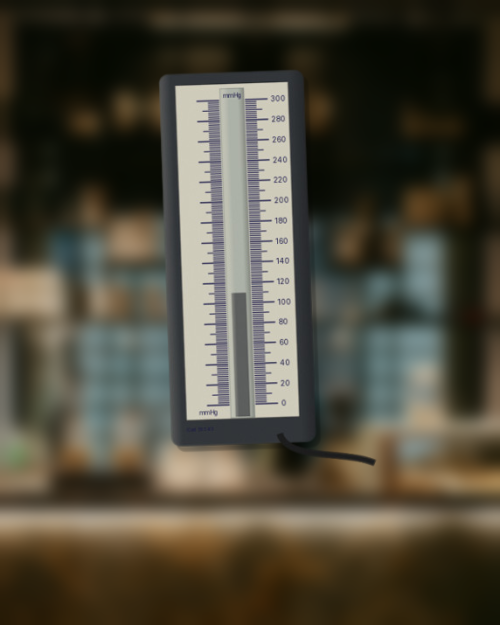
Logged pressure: value=110 unit=mmHg
